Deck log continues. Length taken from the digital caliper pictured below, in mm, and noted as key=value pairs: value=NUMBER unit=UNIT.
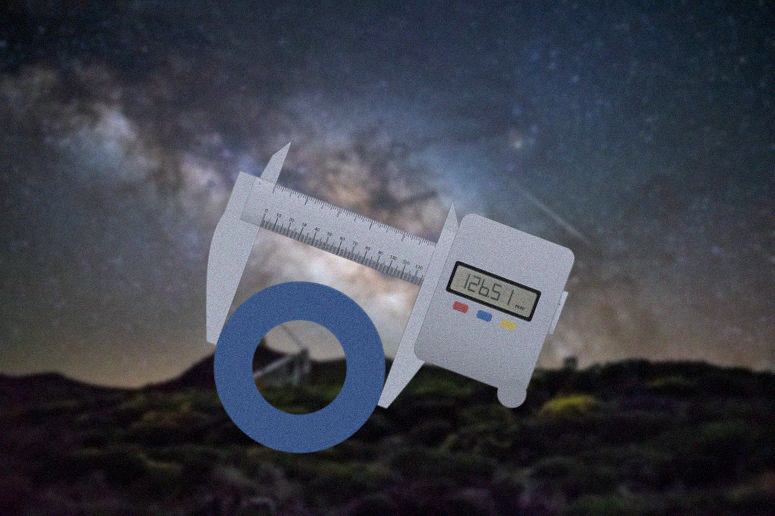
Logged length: value=126.51 unit=mm
